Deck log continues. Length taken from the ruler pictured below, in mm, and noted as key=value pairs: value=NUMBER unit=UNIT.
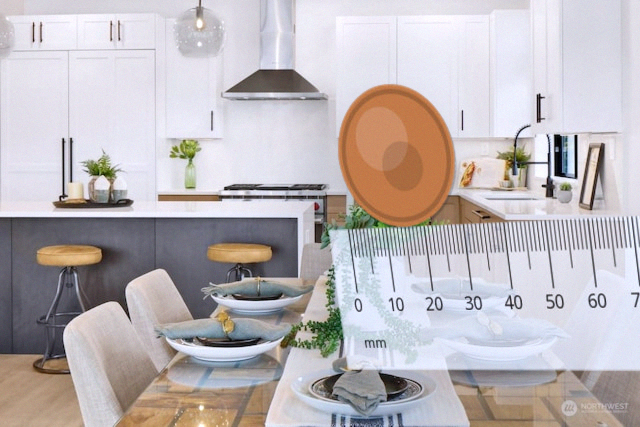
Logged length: value=30 unit=mm
